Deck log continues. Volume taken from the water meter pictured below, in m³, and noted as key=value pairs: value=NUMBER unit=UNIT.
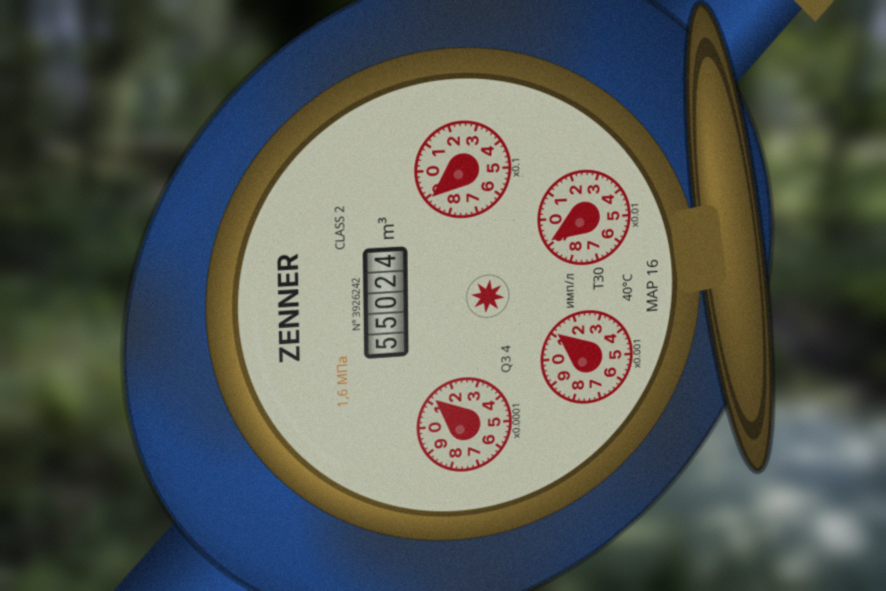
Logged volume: value=55024.8911 unit=m³
